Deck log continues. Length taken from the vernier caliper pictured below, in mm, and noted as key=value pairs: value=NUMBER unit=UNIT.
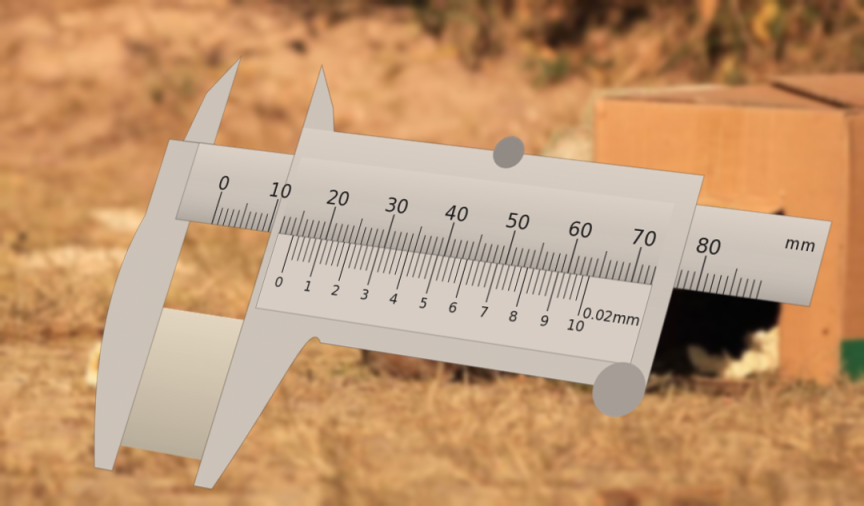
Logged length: value=14.4 unit=mm
